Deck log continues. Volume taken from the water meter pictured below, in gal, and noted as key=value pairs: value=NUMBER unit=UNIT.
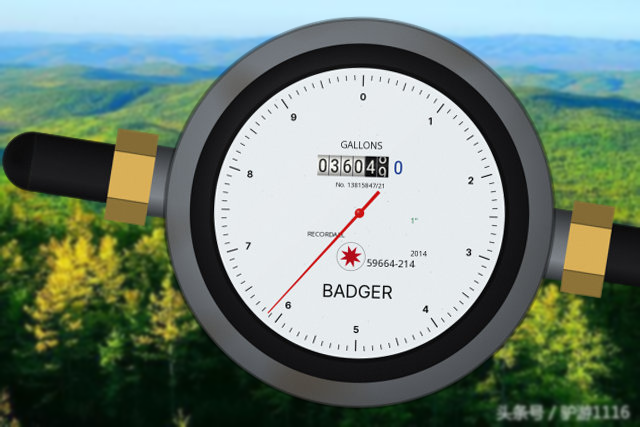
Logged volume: value=360486.1 unit=gal
